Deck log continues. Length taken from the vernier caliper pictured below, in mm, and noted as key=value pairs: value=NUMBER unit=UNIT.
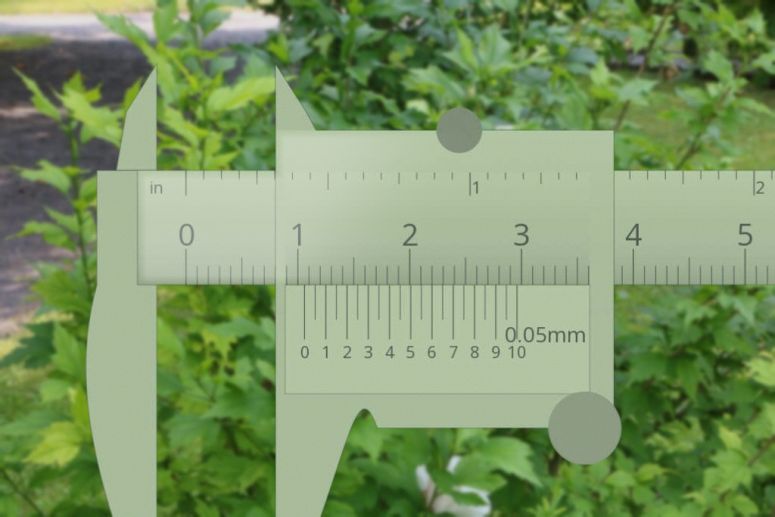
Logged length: value=10.6 unit=mm
